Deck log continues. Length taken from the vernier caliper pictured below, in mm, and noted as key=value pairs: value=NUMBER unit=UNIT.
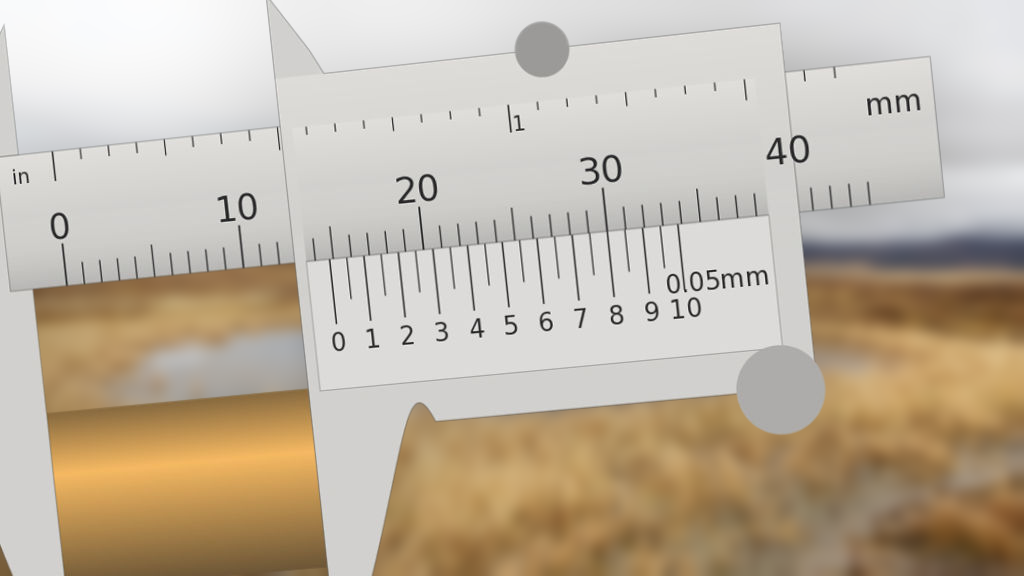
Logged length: value=14.8 unit=mm
